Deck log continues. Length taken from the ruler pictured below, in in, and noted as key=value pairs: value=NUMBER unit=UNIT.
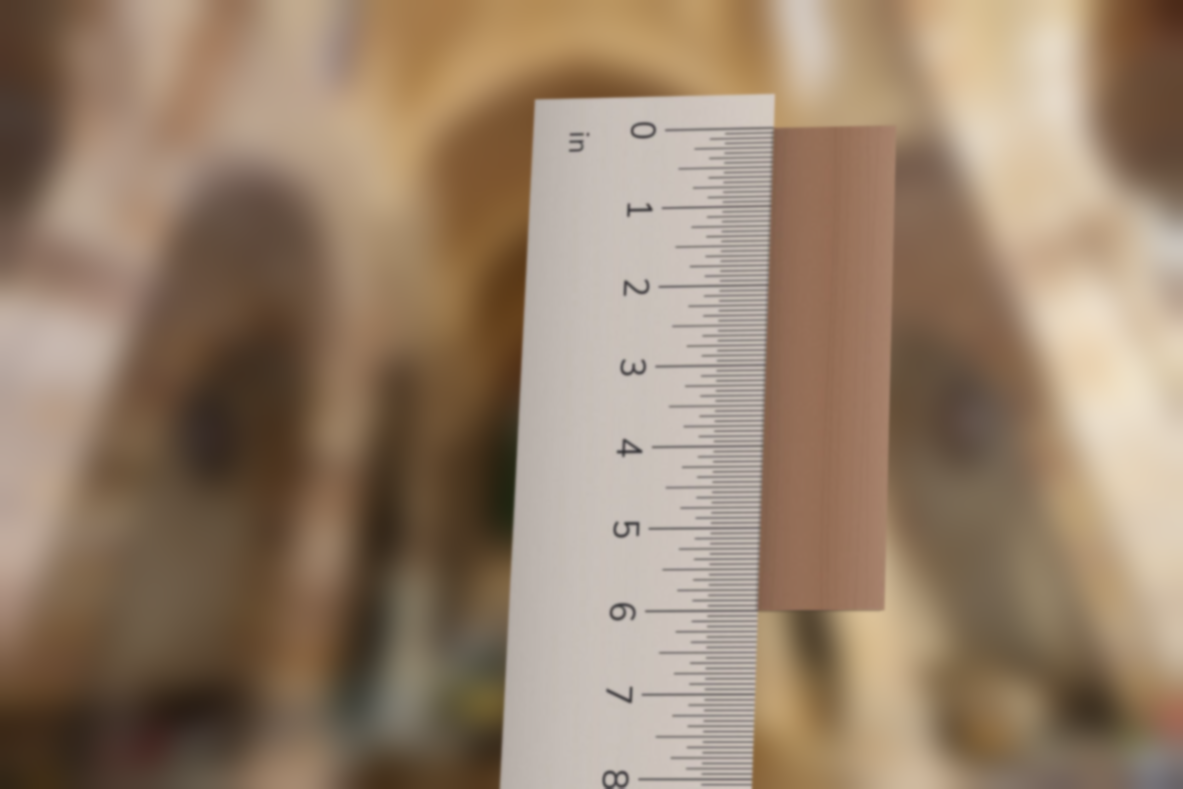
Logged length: value=6 unit=in
